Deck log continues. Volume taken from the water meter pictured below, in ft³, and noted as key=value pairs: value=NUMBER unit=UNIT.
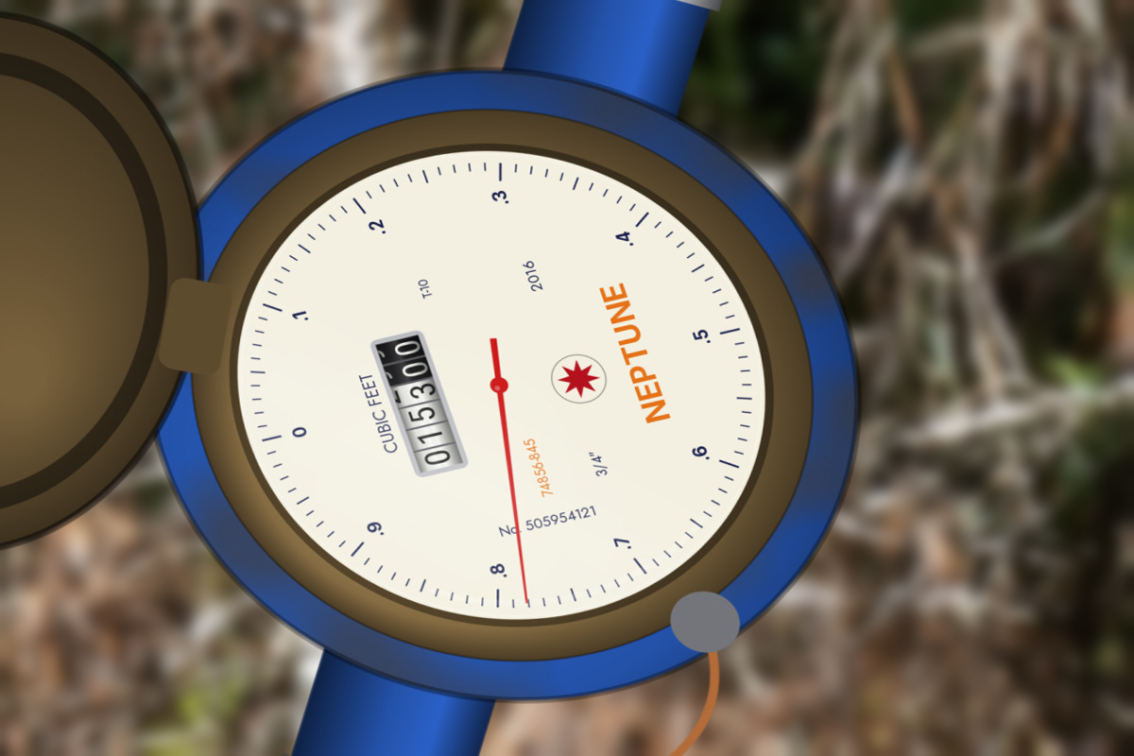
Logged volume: value=15299.78 unit=ft³
